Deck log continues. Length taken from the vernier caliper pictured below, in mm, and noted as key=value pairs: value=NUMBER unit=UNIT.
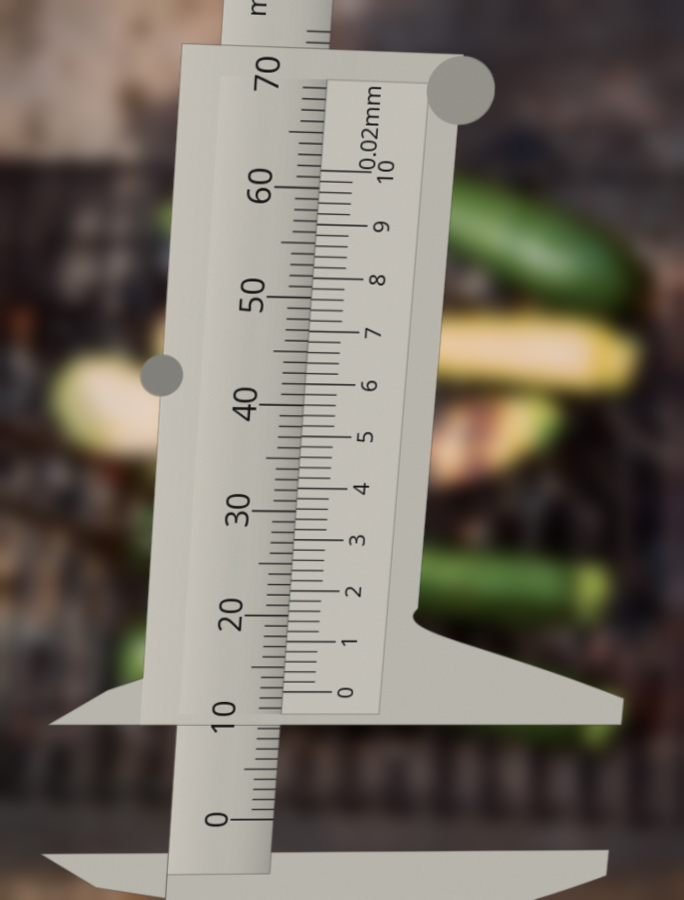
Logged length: value=12.6 unit=mm
